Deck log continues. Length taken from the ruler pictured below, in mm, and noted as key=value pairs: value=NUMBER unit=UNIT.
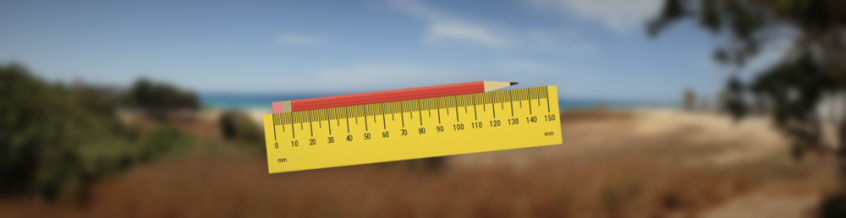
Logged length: value=135 unit=mm
